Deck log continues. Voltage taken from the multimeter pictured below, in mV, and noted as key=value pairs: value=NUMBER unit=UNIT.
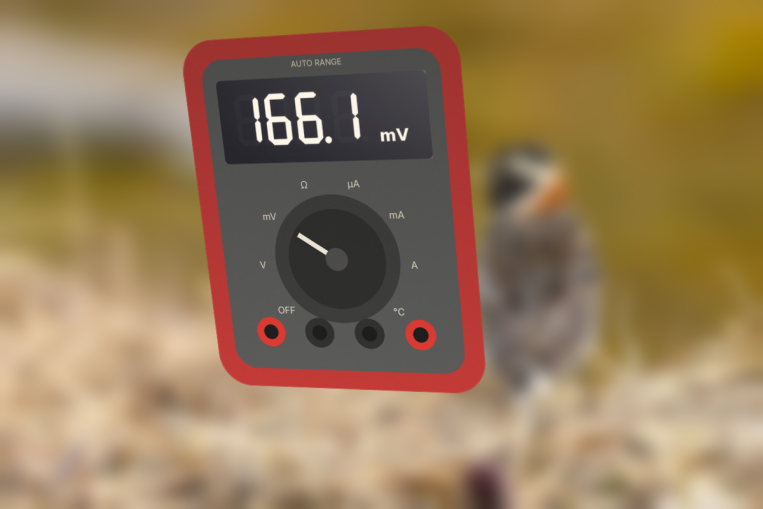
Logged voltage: value=166.1 unit=mV
